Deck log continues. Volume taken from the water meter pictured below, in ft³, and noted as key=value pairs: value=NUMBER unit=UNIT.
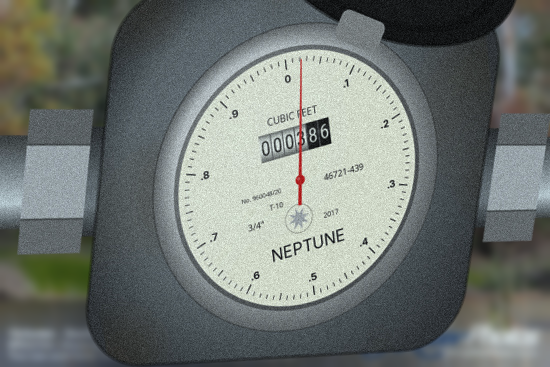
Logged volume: value=386.02 unit=ft³
